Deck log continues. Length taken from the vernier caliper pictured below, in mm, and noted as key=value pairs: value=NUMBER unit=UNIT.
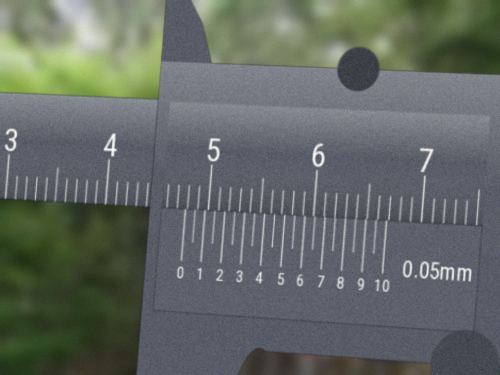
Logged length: value=47.8 unit=mm
